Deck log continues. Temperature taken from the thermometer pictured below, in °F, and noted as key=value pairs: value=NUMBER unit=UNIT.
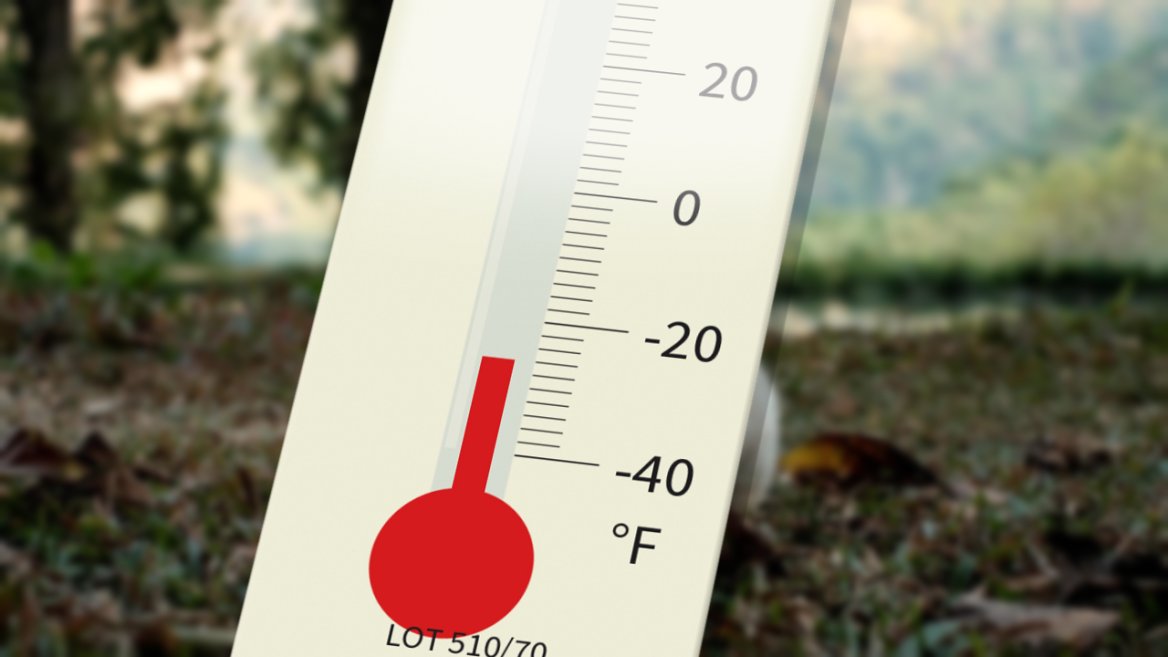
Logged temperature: value=-26 unit=°F
